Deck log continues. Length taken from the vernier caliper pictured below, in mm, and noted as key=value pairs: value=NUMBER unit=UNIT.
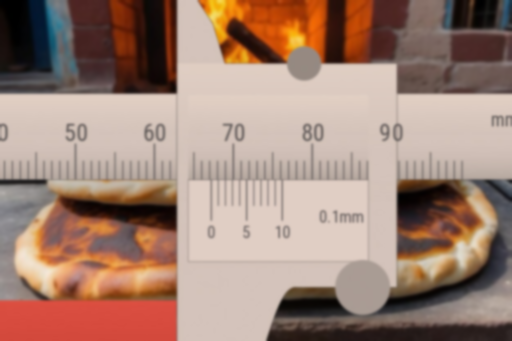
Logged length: value=67.2 unit=mm
